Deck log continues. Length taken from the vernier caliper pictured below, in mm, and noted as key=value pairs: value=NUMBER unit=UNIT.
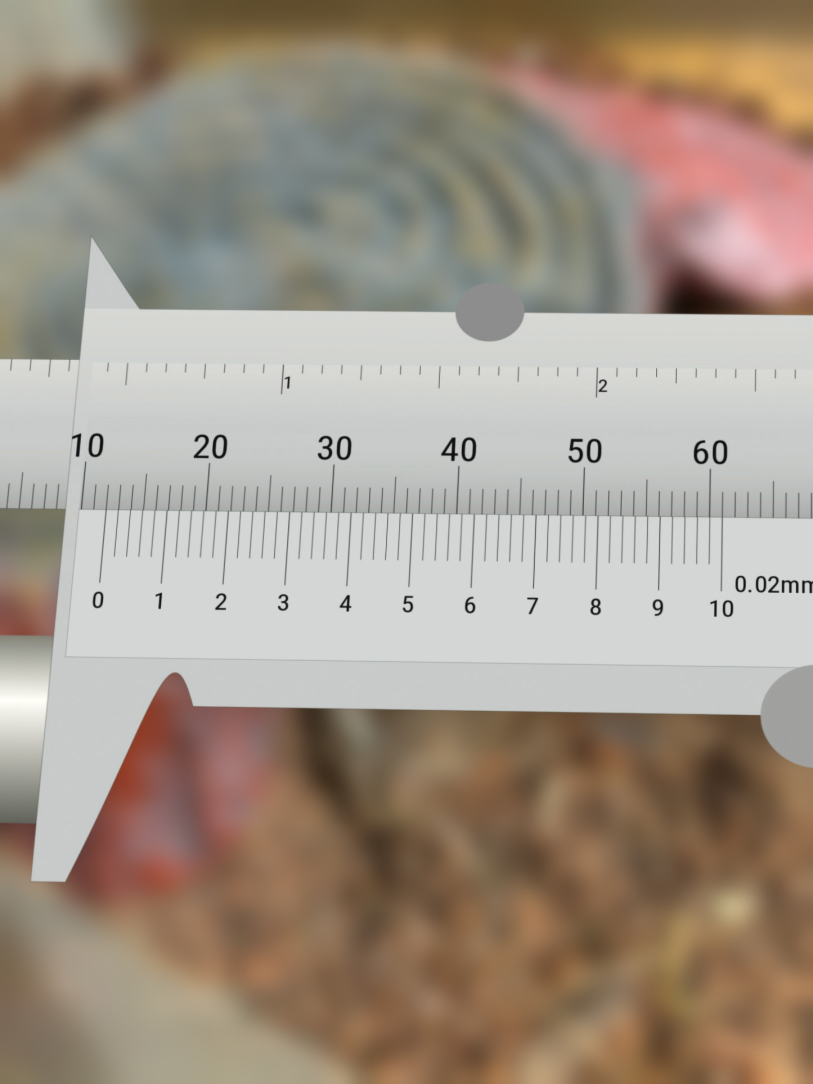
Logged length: value=12.0 unit=mm
